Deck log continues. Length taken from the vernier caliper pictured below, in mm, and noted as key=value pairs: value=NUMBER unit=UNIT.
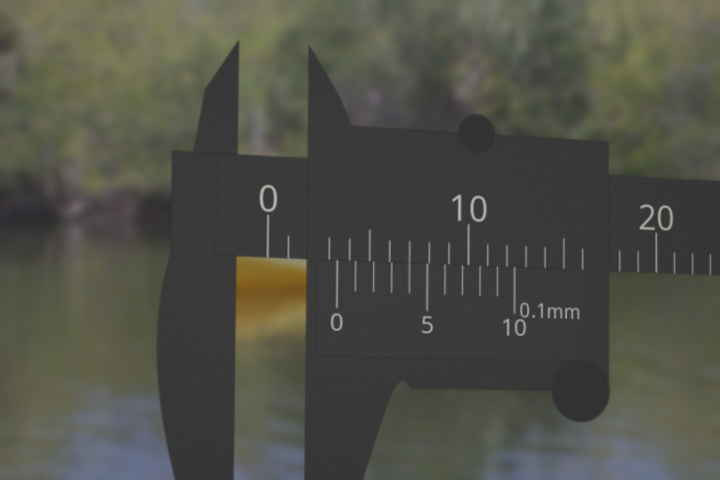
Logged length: value=3.4 unit=mm
